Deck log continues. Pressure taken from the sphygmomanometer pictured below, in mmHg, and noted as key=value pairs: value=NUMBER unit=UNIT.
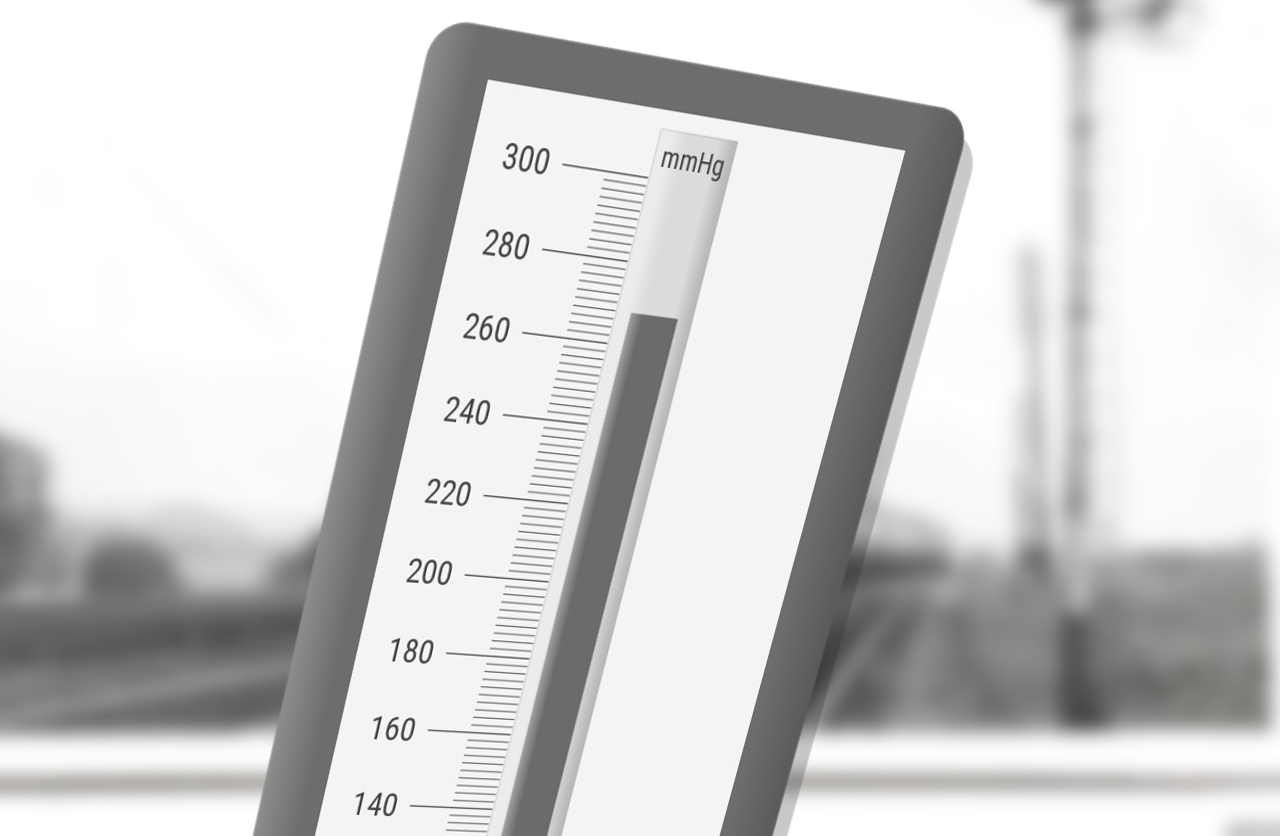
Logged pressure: value=268 unit=mmHg
